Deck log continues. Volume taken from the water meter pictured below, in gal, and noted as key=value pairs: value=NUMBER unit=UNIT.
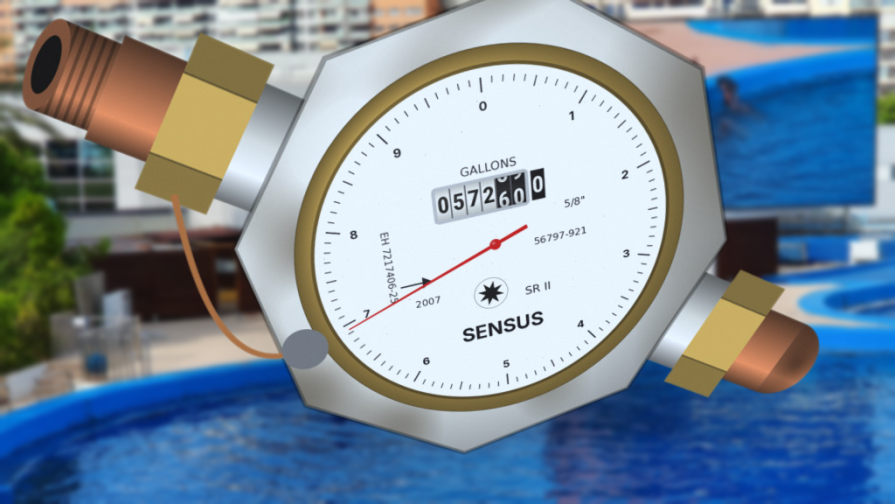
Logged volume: value=572596.9 unit=gal
